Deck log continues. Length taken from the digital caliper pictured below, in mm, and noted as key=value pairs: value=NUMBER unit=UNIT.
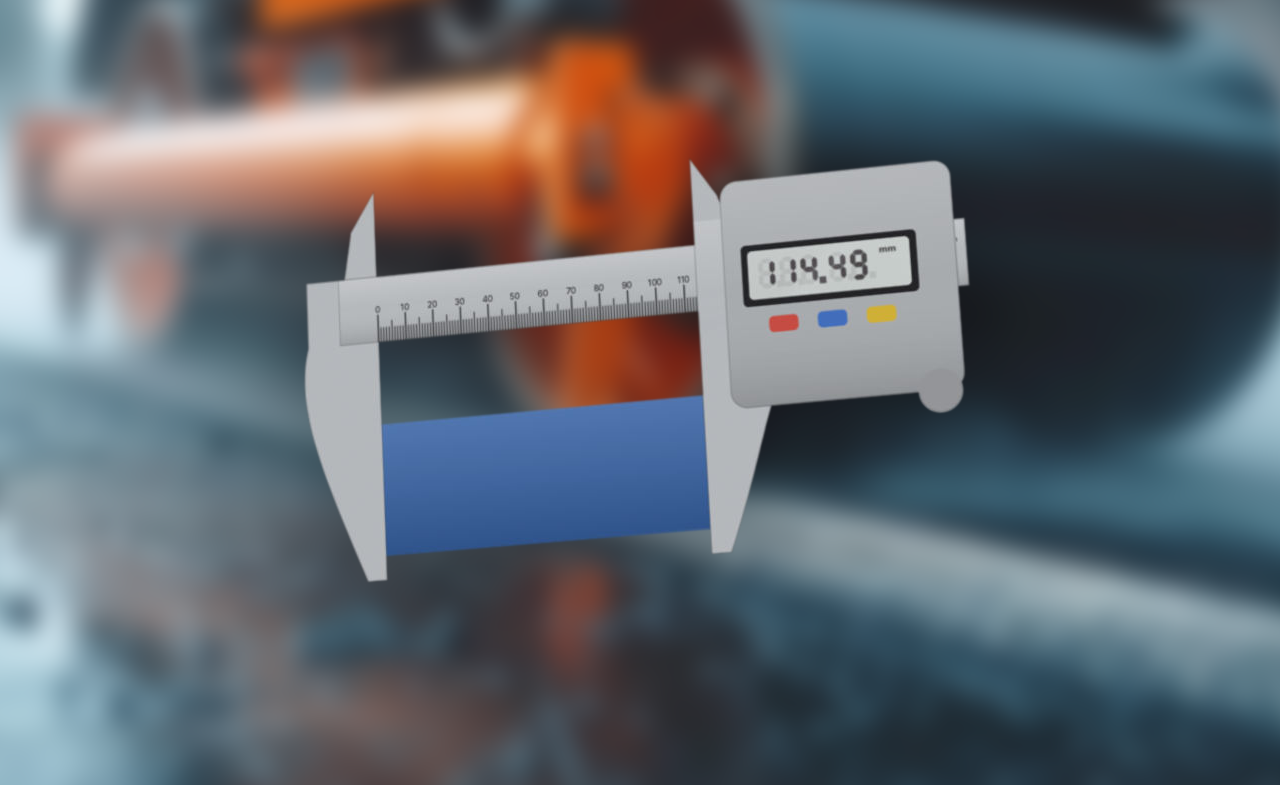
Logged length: value=114.49 unit=mm
